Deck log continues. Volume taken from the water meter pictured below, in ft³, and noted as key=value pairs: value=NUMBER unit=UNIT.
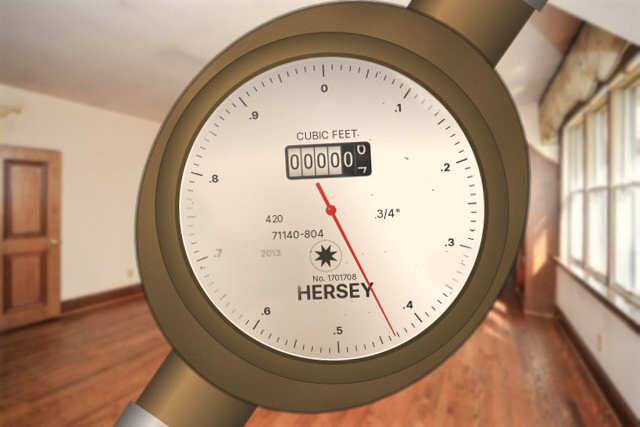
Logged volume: value=6.43 unit=ft³
